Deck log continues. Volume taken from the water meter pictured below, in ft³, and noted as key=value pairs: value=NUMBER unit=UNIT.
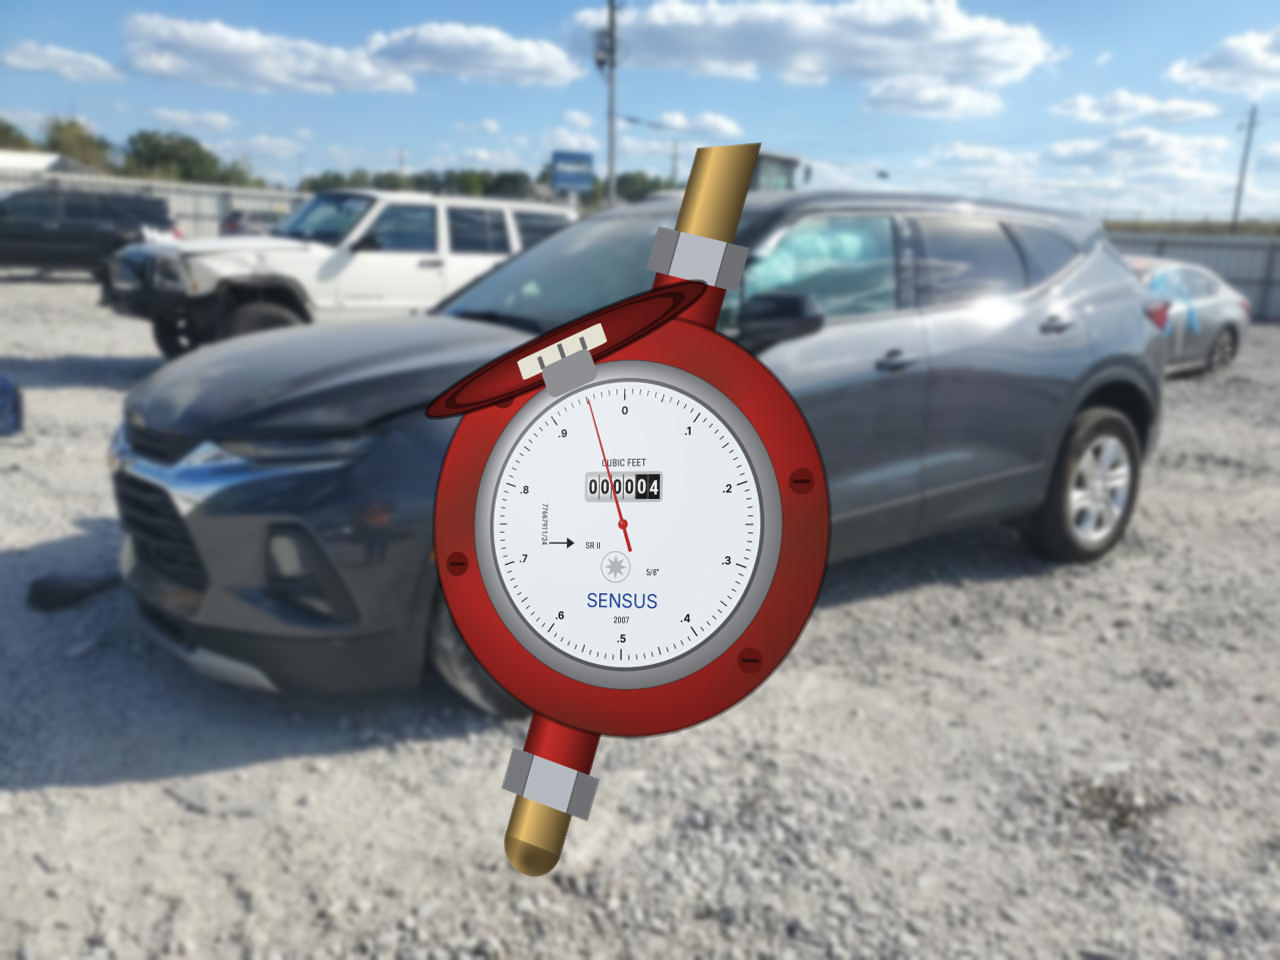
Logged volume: value=3.95 unit=ft³
